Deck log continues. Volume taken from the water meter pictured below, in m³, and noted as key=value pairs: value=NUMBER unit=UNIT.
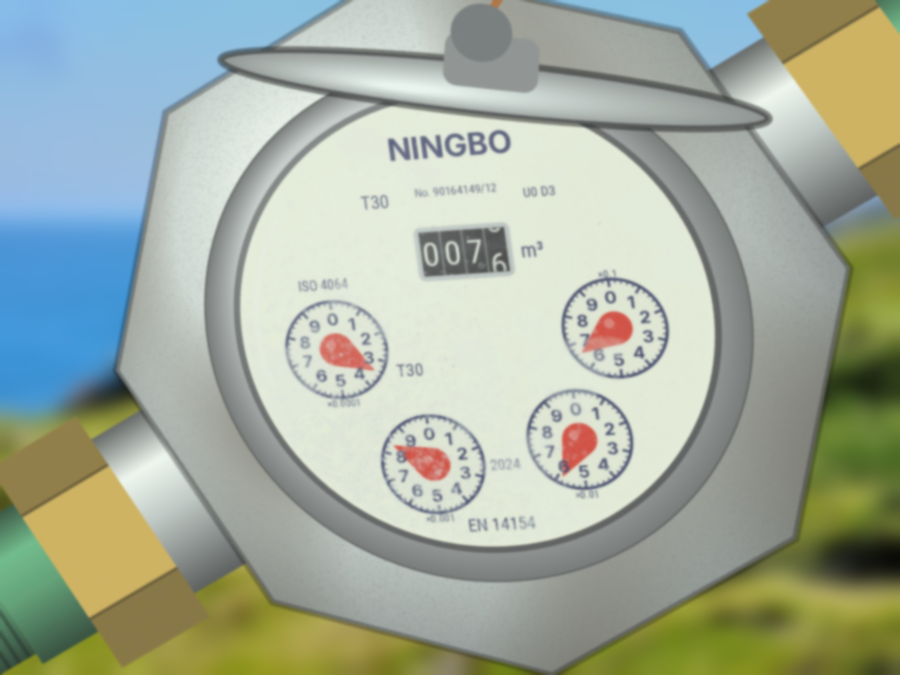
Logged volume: value=75.6583 unit=m³
